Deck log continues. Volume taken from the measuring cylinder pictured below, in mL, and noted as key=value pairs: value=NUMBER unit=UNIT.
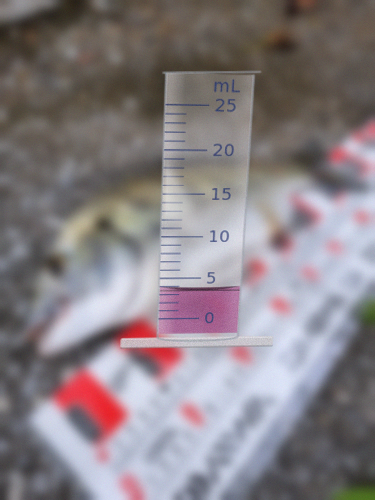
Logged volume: value=3.5 unit=mL
